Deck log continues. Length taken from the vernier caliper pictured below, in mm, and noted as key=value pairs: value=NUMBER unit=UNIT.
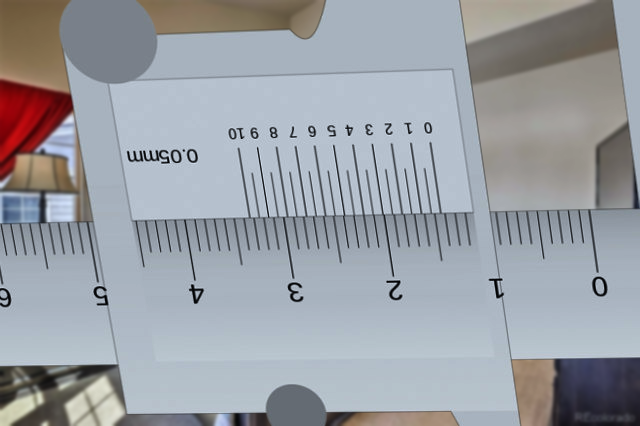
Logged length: value=14.4 unit=mm
